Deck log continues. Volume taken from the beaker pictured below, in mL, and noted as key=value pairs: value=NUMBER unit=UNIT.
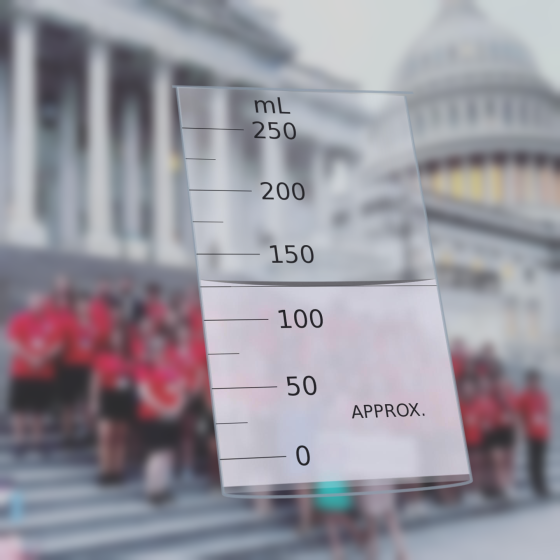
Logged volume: value=125 unit=mL
